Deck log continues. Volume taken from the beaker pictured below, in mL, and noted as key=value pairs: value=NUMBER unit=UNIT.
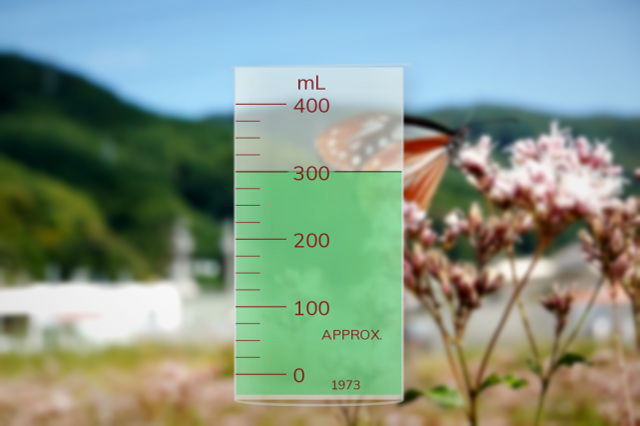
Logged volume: value=300 unit=mL
